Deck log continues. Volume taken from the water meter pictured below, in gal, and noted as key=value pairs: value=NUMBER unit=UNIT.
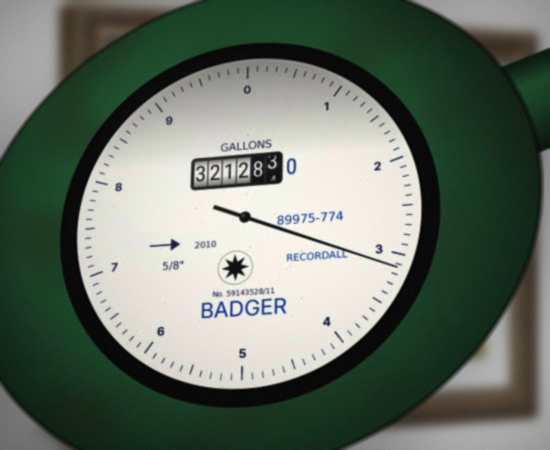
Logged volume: value=3212833.1 unit=gal
